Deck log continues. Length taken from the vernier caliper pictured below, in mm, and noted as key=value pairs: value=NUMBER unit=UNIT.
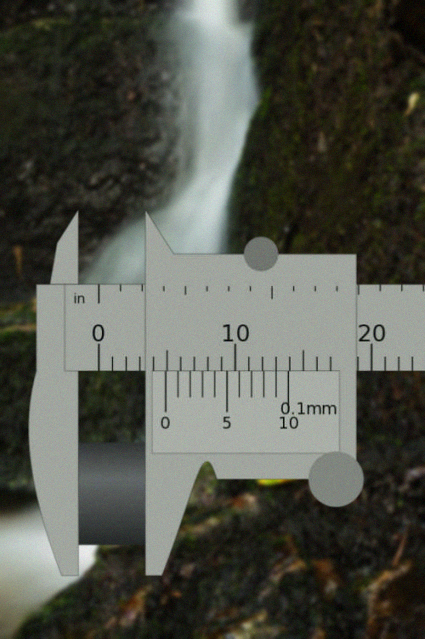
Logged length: value=4.9 unit=mm
